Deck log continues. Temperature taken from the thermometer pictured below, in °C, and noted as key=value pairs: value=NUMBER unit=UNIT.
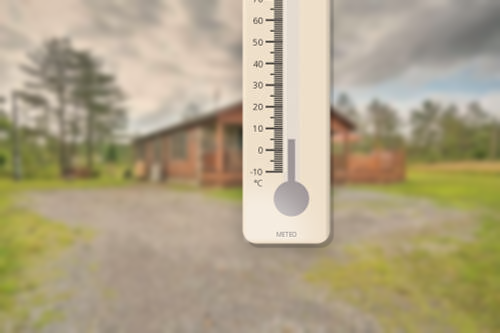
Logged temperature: value=5 unit=°C
